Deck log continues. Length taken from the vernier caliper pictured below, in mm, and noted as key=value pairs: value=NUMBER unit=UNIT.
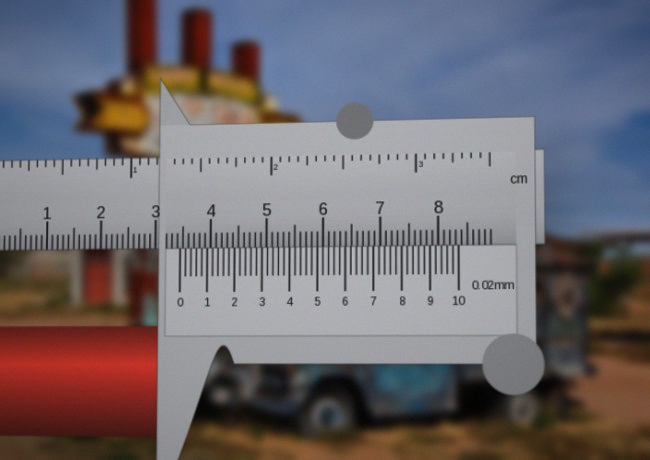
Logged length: value=34.5 unit=mm
